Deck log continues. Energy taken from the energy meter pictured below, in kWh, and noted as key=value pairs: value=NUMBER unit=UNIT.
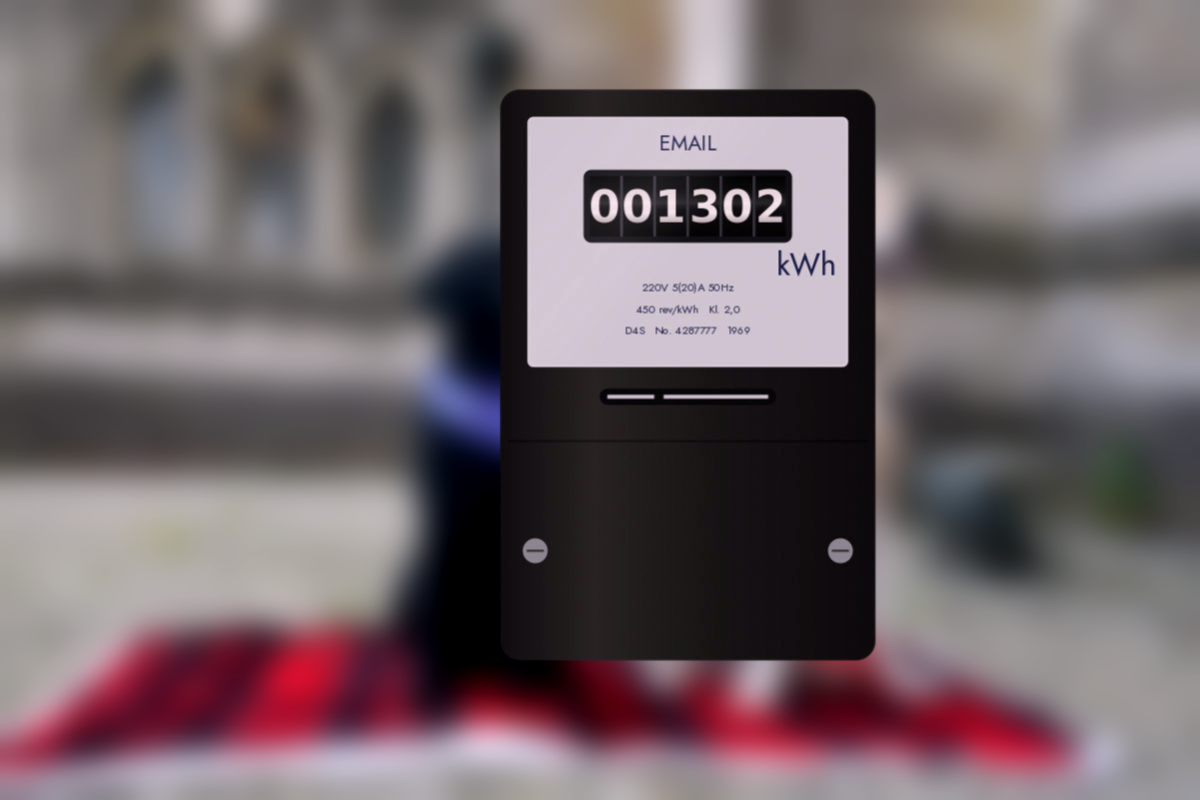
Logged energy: value=1302 unit=kWh
